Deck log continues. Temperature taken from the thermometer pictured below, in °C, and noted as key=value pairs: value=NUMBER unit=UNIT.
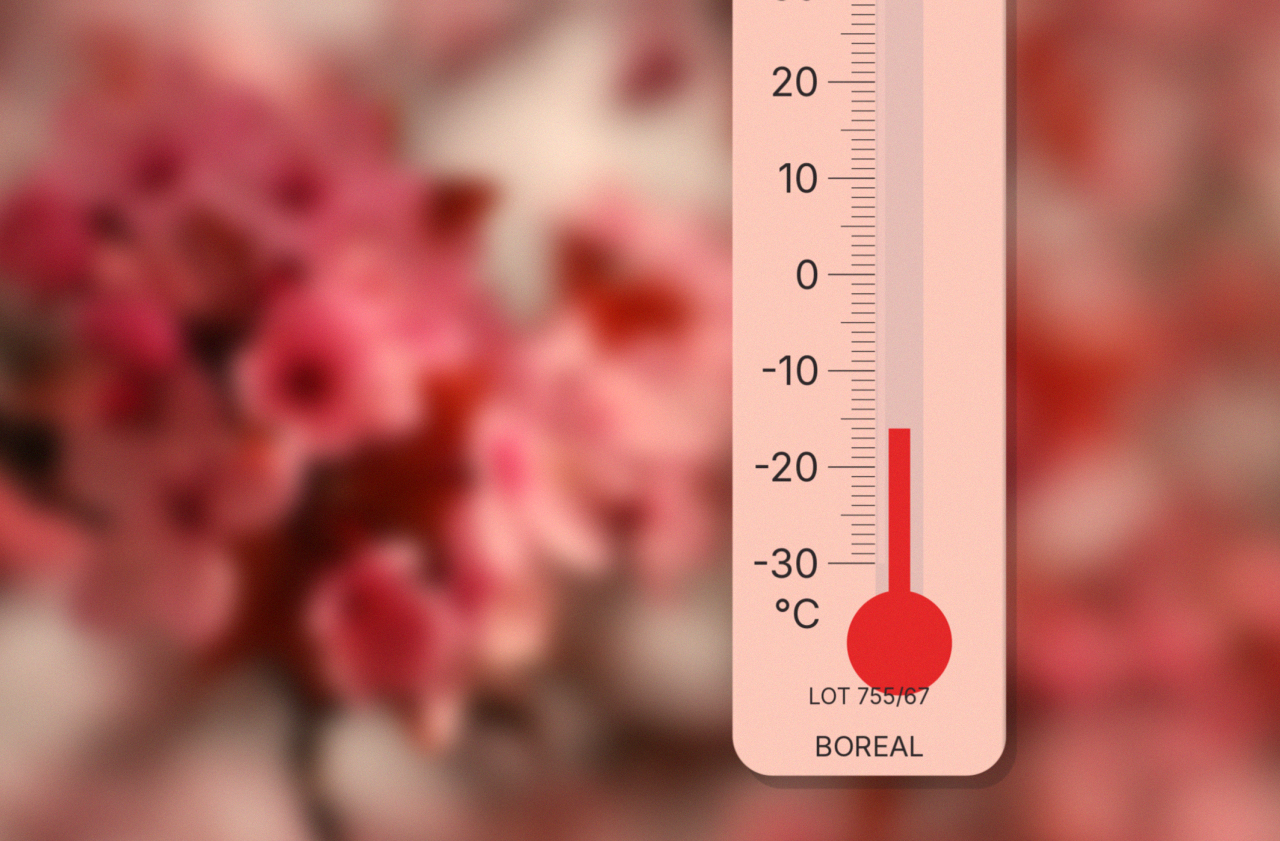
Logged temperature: value=-16 unit=°C
